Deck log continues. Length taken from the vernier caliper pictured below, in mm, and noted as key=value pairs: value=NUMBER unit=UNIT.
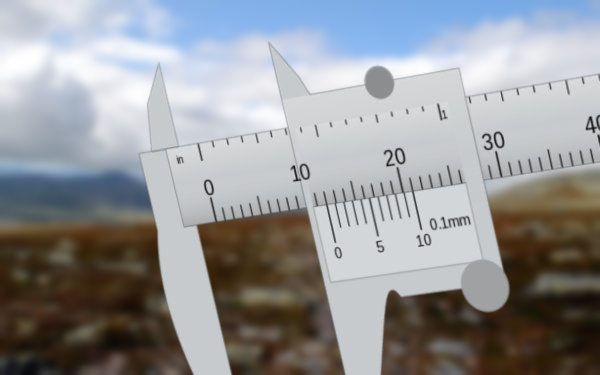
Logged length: value=12.0 unit=mm
